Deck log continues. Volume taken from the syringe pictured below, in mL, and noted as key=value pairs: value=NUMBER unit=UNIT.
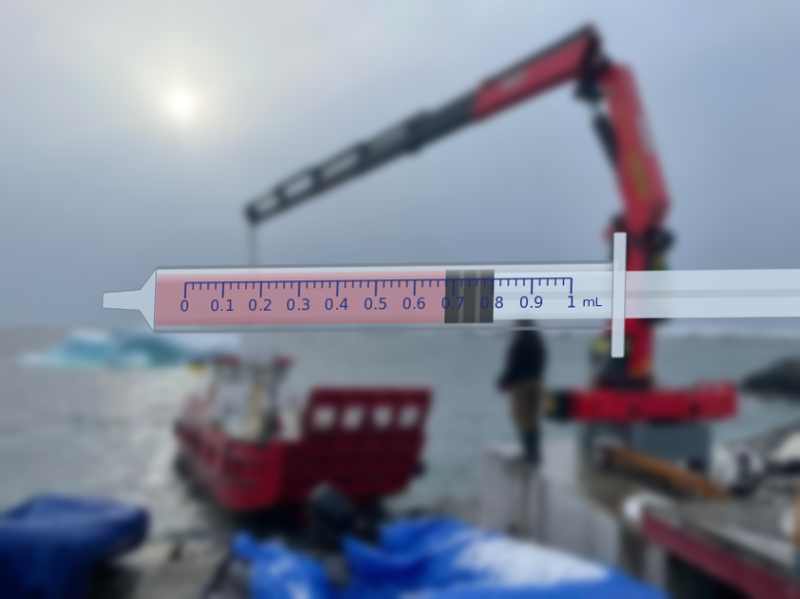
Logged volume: value=0.68 unit=mL
